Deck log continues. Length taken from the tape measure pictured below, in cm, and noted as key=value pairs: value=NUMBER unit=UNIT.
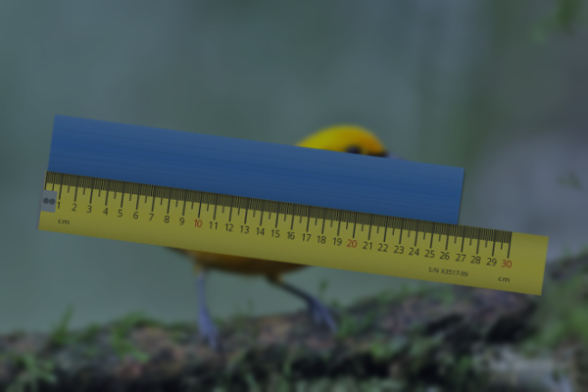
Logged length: value=26.5 unit=cm
